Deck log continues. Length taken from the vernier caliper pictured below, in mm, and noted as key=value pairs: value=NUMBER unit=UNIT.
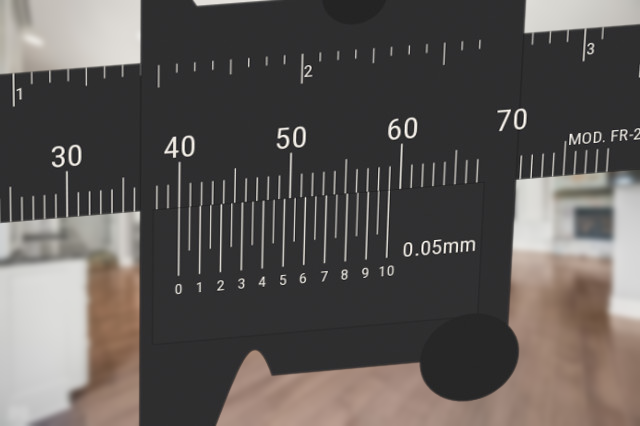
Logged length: value=40.0 unit=mm
